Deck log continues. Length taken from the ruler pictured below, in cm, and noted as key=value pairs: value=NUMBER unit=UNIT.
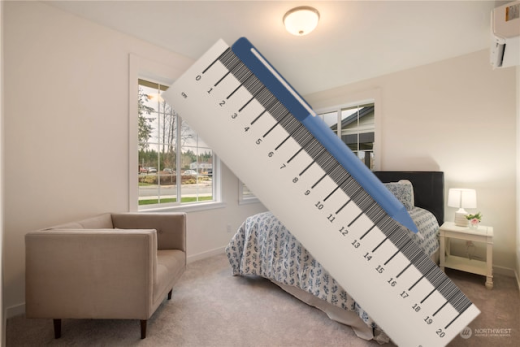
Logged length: value=15.5 unit=cm
